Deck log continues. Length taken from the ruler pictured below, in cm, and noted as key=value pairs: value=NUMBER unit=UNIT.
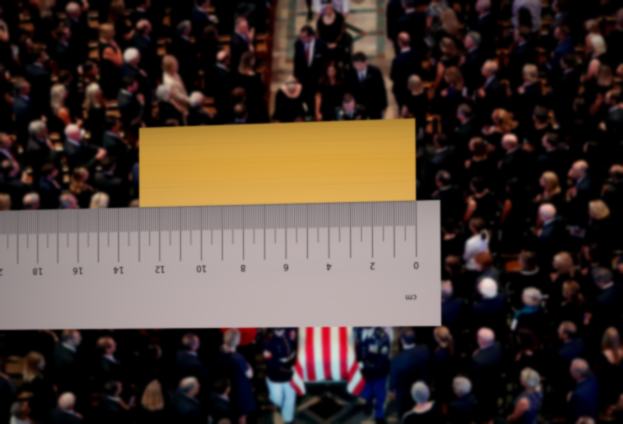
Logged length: value=13 unit=cm
